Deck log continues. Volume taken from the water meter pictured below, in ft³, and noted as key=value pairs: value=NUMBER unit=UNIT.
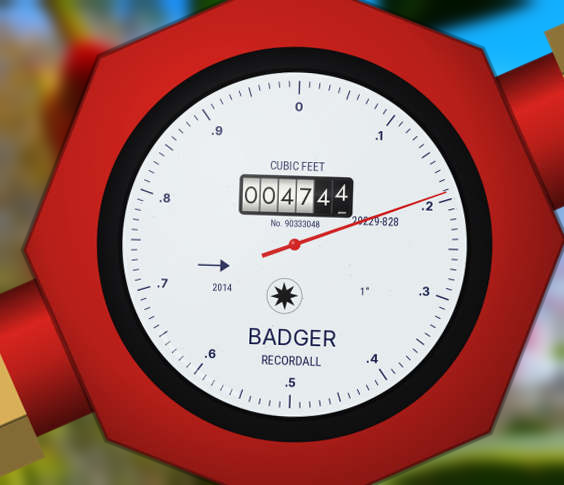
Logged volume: value=4744.19 unit=ft³
